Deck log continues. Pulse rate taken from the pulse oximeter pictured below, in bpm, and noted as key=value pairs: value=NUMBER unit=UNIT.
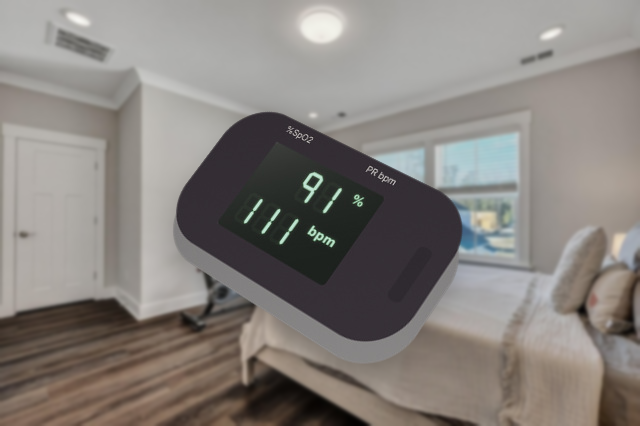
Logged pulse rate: value=111 unit=bpm
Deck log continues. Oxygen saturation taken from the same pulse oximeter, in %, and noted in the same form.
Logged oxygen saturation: value=91 unit=%
